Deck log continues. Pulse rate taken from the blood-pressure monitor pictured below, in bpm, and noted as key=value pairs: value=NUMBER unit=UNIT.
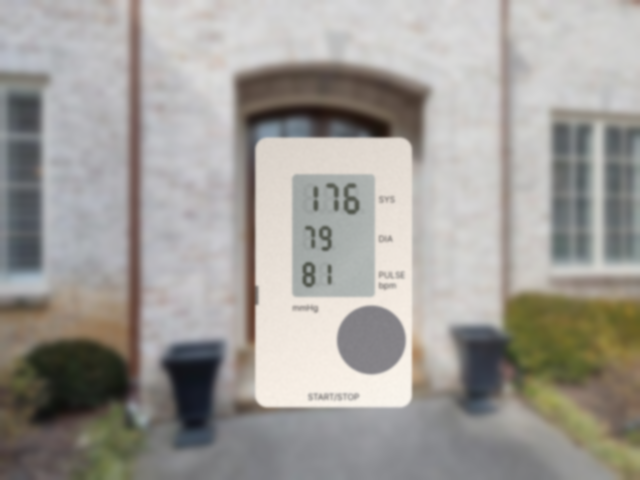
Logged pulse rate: value=81 unit=bpm
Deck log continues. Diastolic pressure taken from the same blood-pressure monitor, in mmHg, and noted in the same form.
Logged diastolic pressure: value=79 unit=mmHg
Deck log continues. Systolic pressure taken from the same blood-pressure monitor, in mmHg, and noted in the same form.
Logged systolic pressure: value=176 unit=mmHg
